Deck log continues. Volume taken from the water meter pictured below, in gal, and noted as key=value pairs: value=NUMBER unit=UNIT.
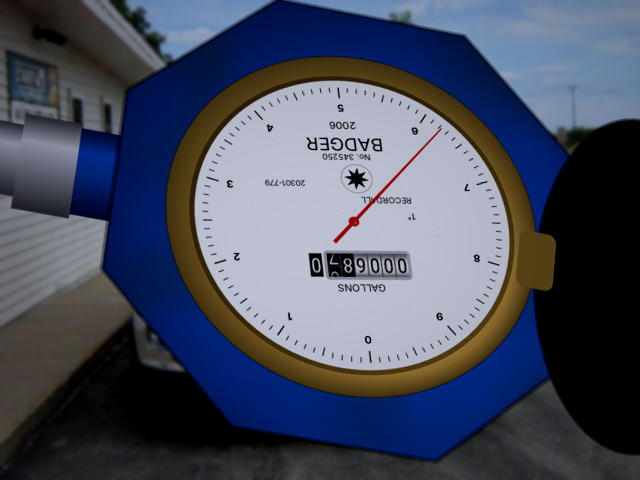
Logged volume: value=6866.2 unit=gal
